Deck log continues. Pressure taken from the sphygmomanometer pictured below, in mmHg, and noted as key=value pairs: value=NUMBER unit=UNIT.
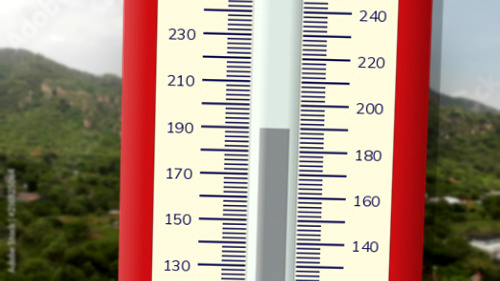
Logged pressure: value=190 unit=mmHg
